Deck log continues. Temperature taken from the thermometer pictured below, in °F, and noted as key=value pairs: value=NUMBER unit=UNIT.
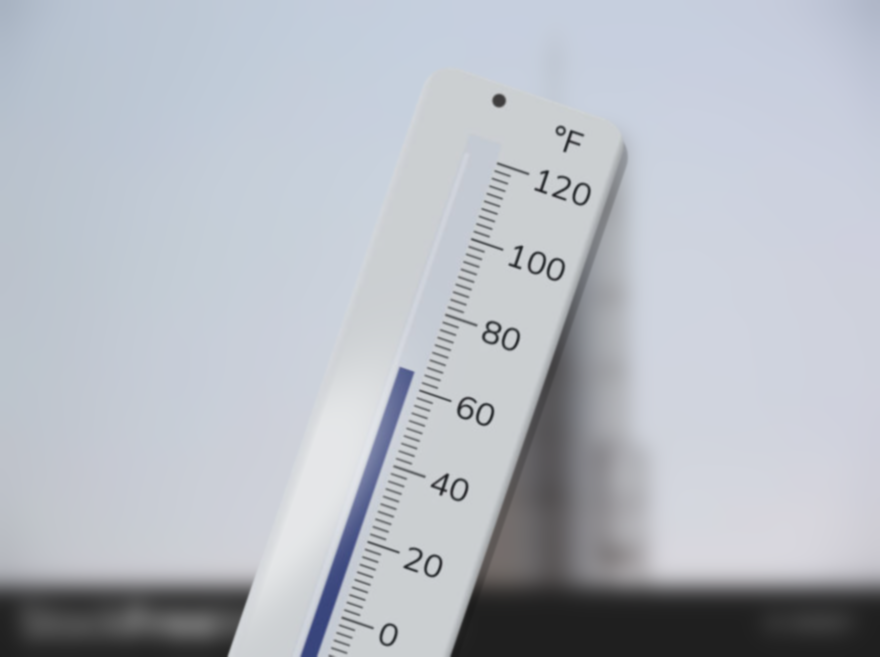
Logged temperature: value=64 unit=°F
